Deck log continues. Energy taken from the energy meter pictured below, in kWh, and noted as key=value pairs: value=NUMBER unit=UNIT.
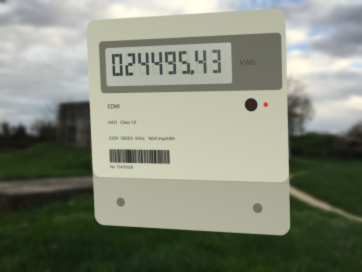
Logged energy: value=24495.43 unit=kWh
